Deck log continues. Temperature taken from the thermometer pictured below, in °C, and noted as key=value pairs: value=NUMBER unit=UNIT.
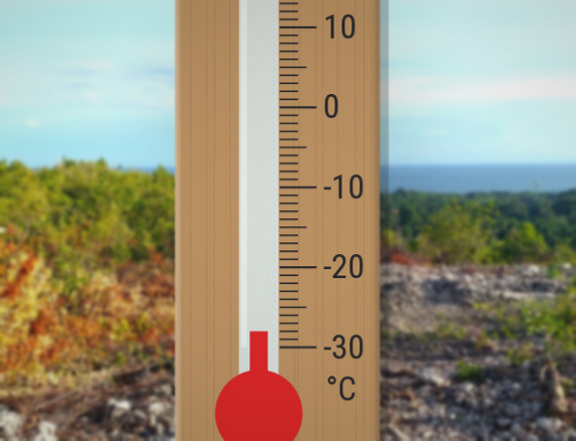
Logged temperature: value=-28 unit=°C
